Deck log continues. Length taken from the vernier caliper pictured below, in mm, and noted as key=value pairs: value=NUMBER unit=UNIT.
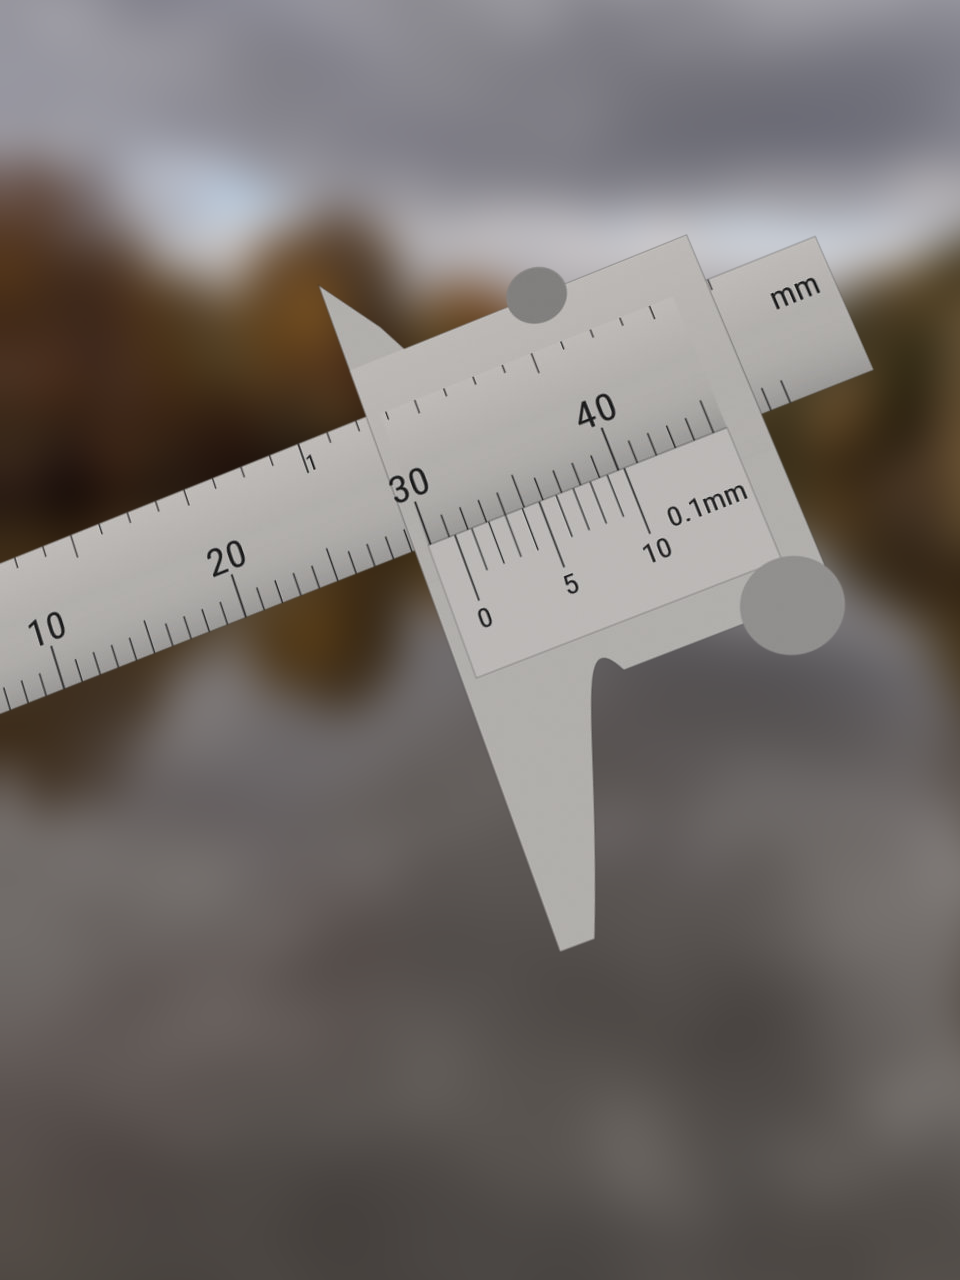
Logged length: value=31.3 unit=mm
